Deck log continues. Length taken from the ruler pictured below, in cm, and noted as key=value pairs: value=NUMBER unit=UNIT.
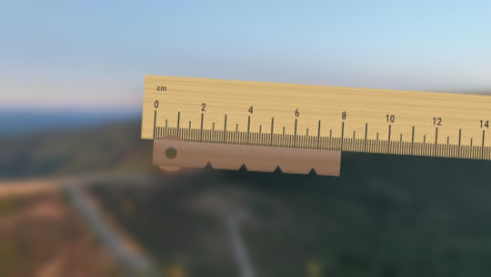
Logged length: value=8 unit=cm
